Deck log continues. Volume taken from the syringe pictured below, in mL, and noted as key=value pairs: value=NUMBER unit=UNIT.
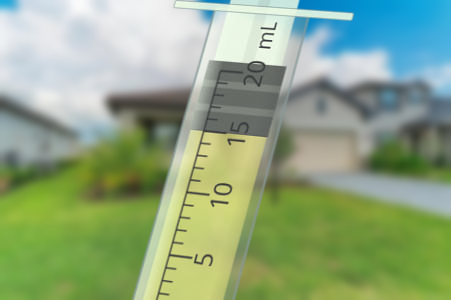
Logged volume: value=15 unit=mL
